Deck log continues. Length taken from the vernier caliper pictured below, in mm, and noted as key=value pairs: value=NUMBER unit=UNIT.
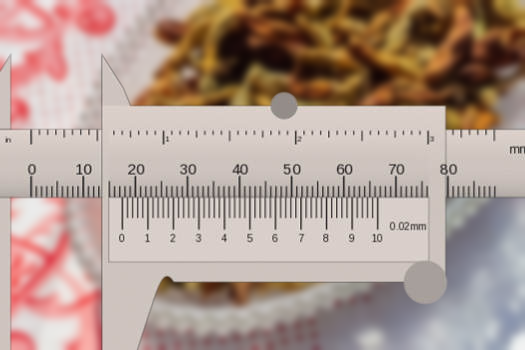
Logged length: value=17.5 unit=mm
